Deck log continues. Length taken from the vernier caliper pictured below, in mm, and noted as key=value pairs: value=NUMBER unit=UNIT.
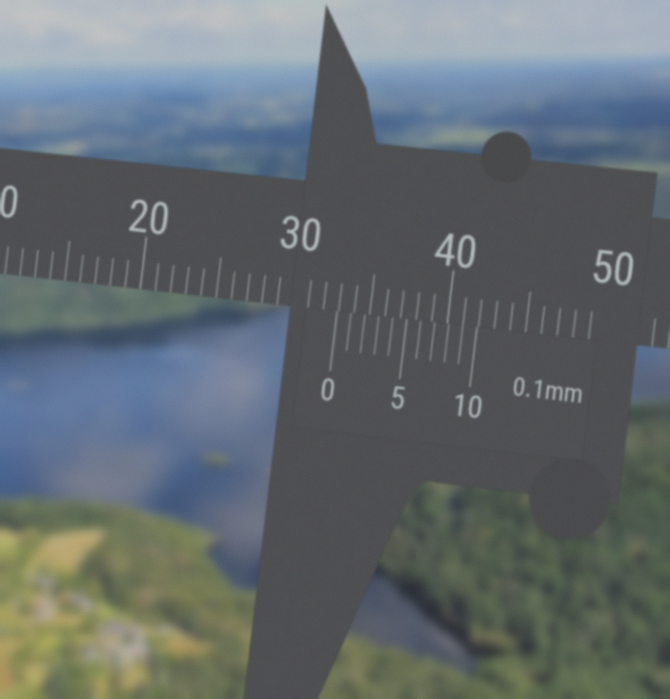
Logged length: value=32.9 unit=mm
